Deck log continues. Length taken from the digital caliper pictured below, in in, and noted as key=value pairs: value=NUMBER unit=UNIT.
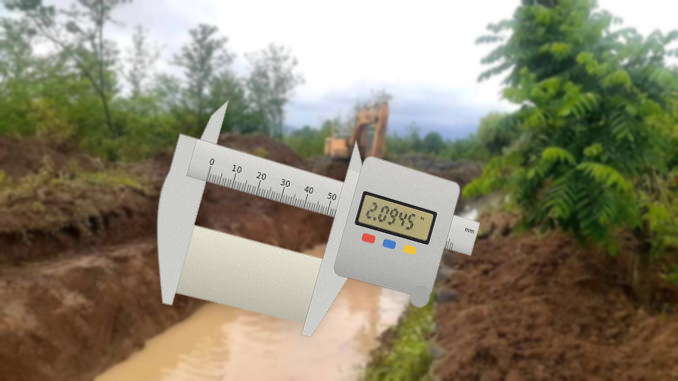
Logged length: value=2.0945 unit=in
